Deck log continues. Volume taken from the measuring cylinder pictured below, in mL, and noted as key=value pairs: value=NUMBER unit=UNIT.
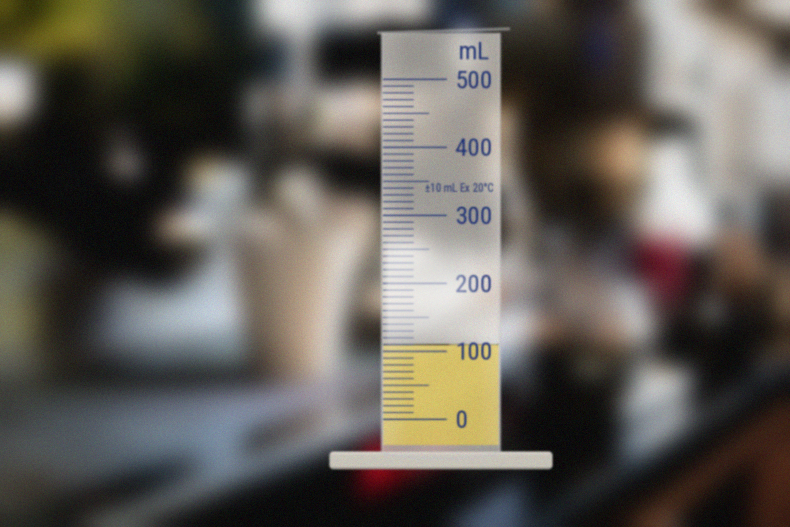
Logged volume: value=110 unit=mL
